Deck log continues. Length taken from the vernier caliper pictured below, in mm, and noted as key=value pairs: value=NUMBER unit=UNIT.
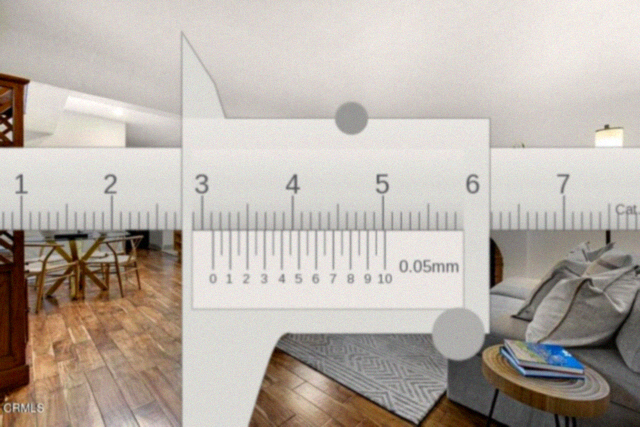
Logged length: value=31.2 unit=mm
